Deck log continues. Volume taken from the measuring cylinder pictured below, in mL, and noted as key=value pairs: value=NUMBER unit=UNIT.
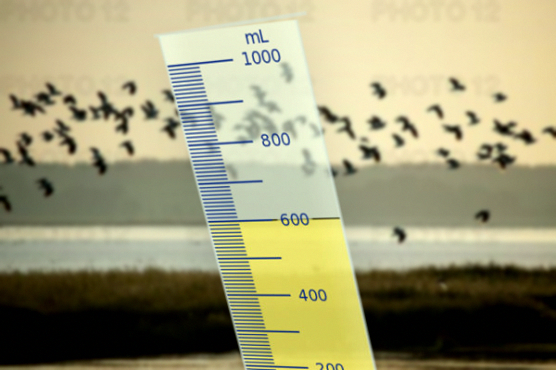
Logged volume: value=600 unit=mL
